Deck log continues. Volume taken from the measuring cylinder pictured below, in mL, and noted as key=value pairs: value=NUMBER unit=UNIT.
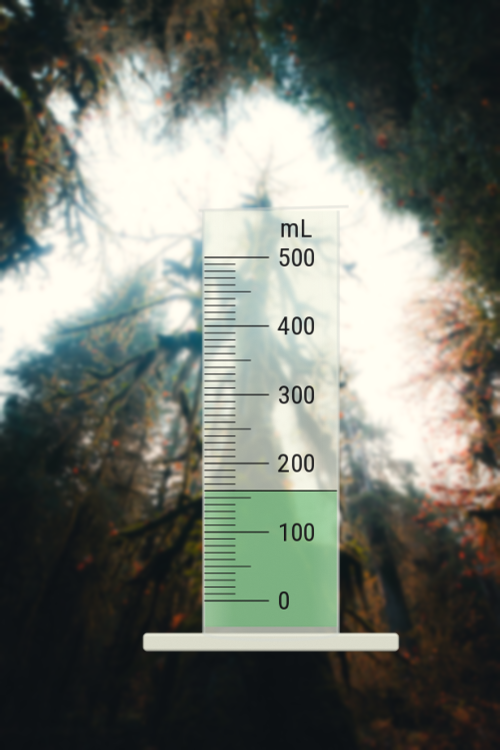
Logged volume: value=160 unit=mL
